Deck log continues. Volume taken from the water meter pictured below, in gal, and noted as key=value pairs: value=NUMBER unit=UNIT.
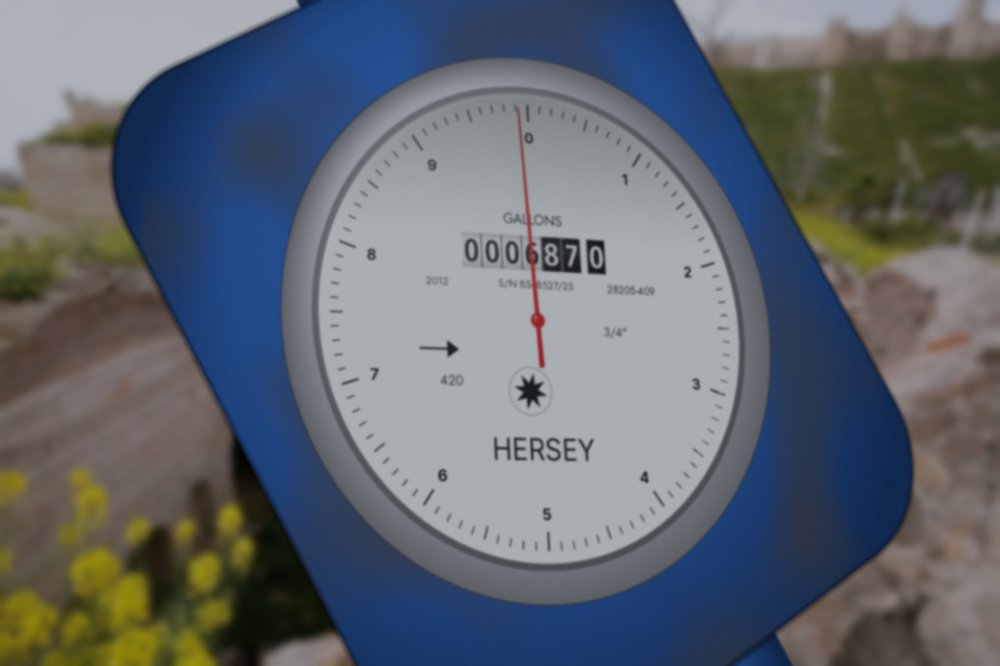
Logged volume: value=6869.9 unit=gal
